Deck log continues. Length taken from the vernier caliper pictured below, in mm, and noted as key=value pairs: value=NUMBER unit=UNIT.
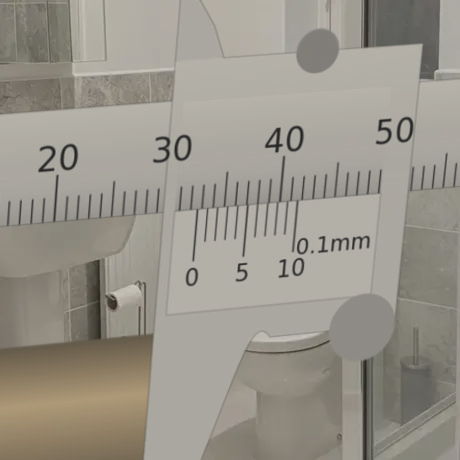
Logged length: value=32.6 unit=mm
